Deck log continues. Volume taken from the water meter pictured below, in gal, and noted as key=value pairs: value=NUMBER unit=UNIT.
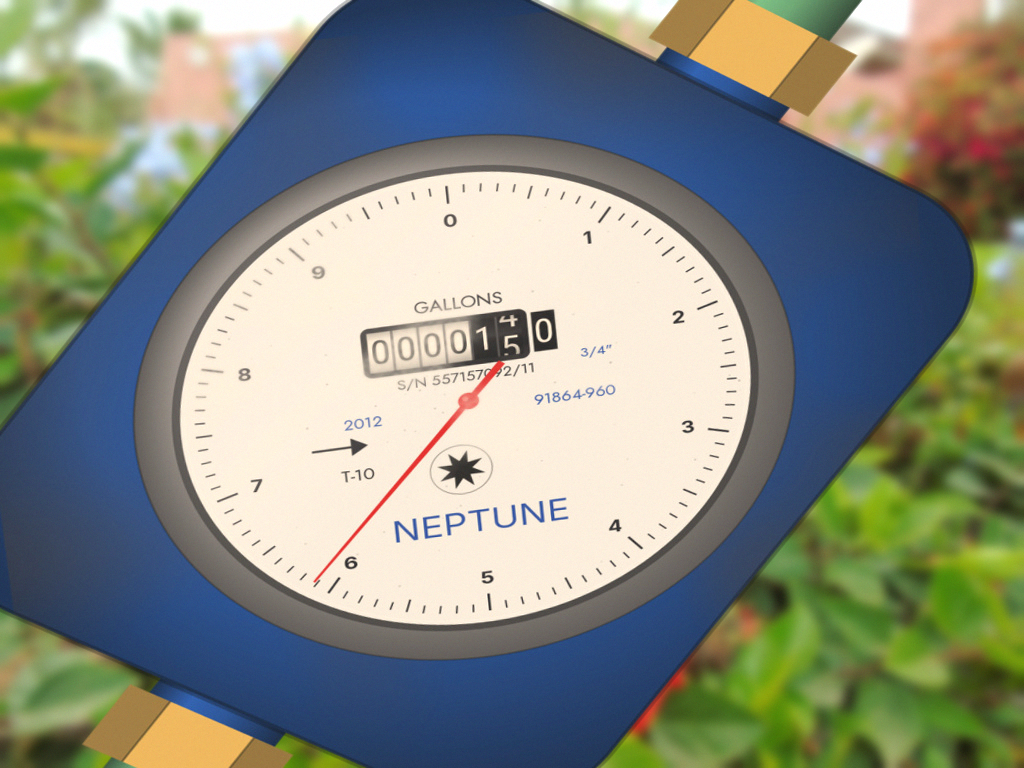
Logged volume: value=146.1 unit=gal
